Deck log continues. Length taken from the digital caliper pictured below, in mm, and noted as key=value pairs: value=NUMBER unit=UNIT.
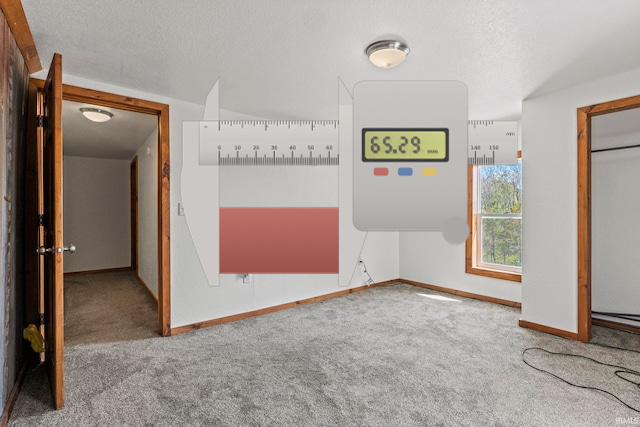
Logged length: value=65.29 unit=mm
